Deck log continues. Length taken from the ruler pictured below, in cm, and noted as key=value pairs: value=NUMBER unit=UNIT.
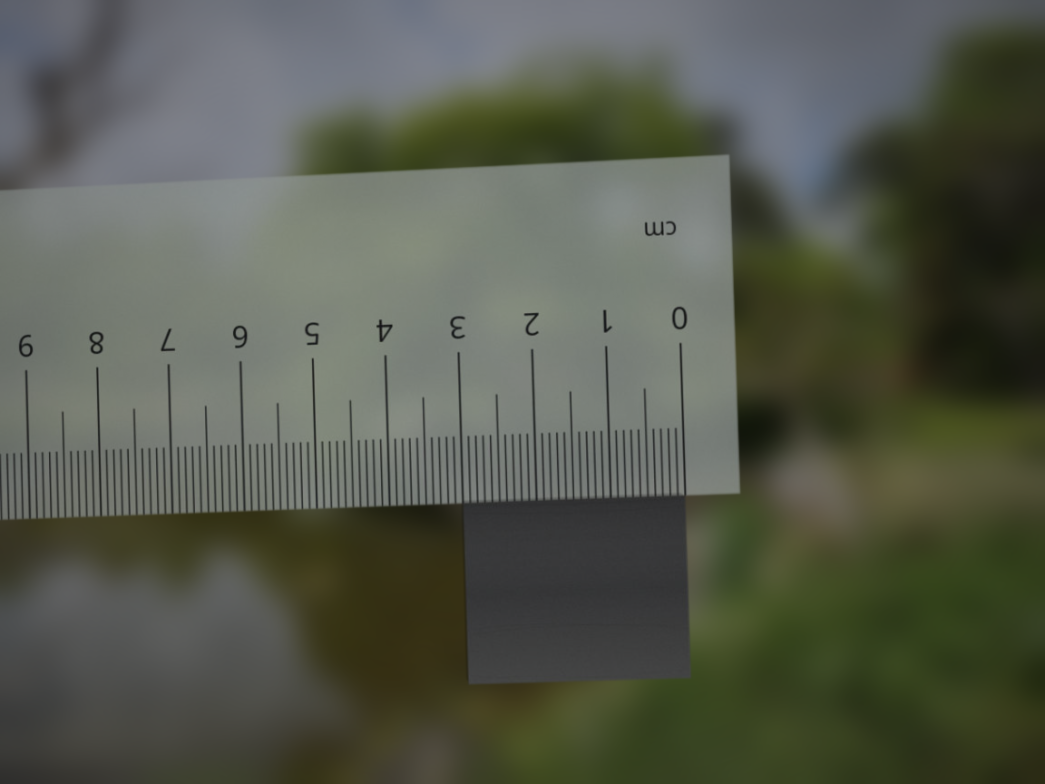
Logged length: value=3 unit=cm
